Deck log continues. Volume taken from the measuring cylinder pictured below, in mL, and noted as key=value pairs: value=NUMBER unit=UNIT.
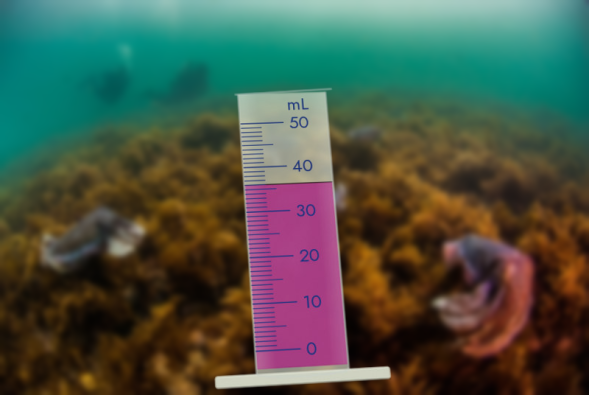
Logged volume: value=36 unit=mL
